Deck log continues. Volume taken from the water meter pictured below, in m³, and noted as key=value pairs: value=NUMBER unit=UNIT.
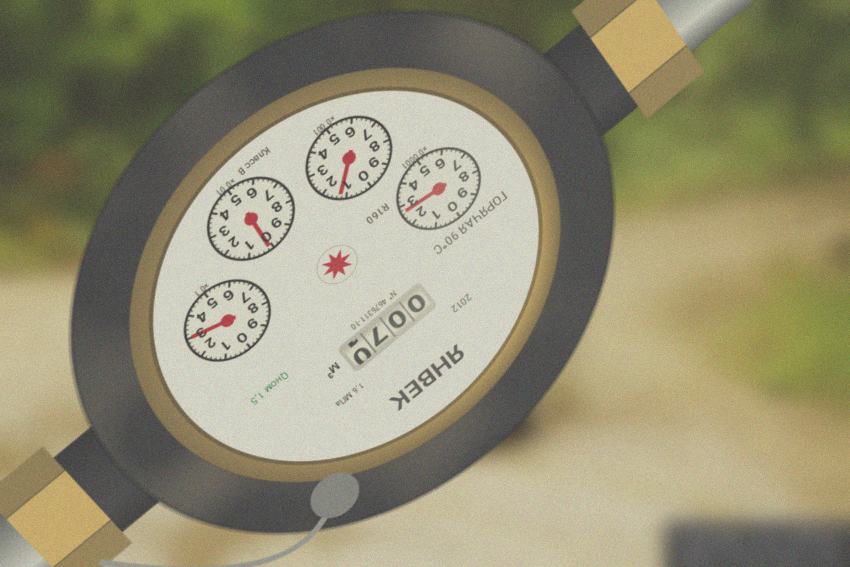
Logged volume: value=70.3012 unit=m³
